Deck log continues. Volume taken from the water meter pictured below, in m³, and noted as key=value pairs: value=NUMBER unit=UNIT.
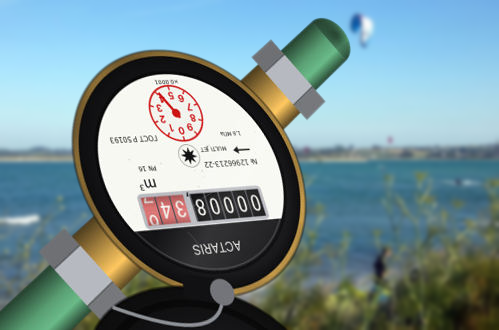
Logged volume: value=8.3464 unit=m³
